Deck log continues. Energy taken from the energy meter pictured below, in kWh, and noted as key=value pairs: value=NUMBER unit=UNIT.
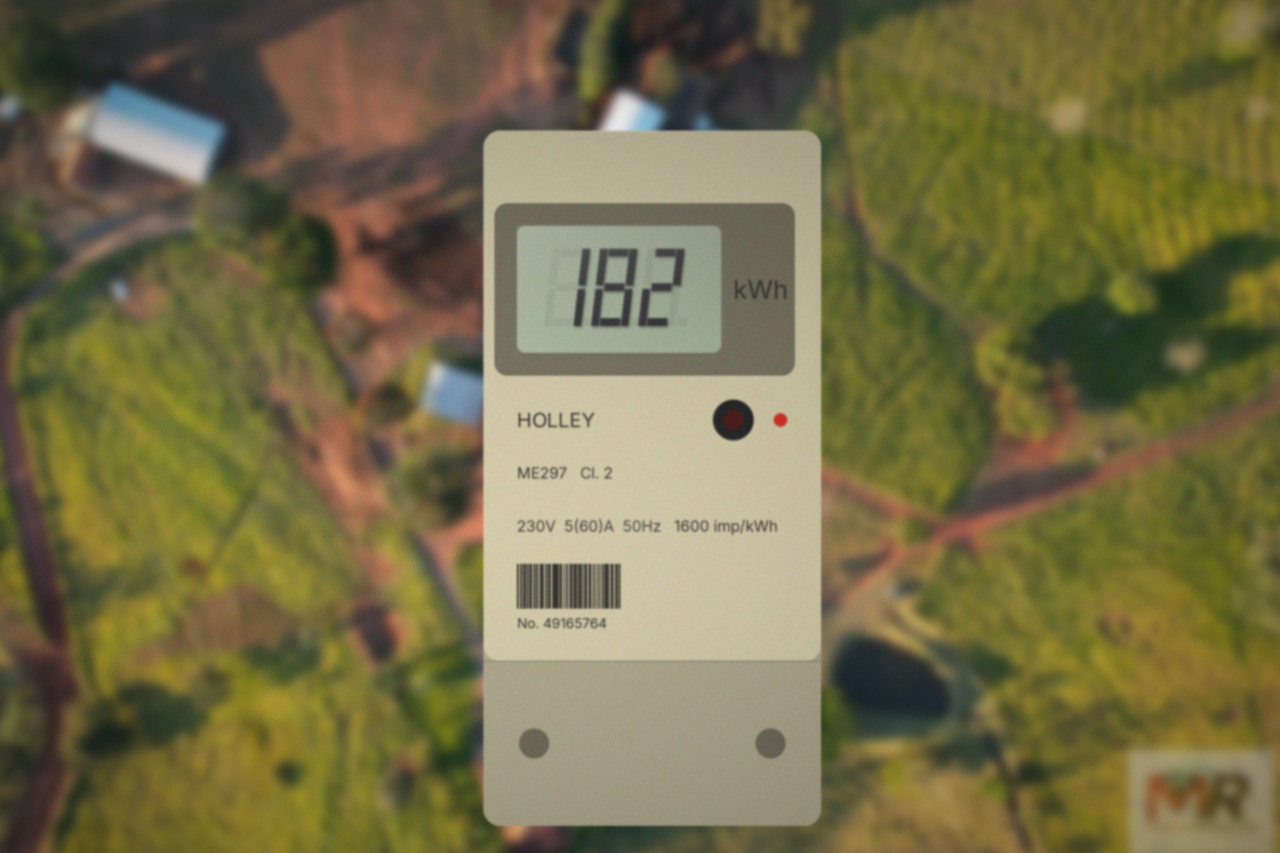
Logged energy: value=182 unit=kWh
